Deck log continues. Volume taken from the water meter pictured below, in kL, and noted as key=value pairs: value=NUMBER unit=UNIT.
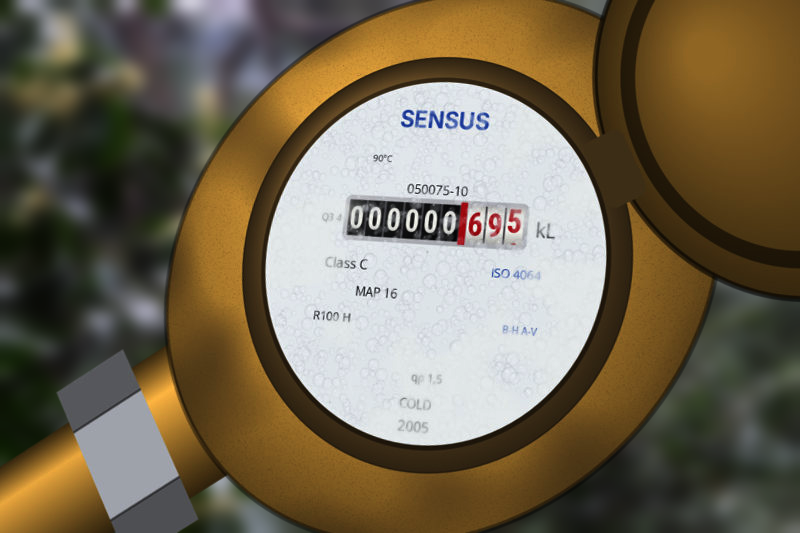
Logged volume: value=0.695 unit=kL
